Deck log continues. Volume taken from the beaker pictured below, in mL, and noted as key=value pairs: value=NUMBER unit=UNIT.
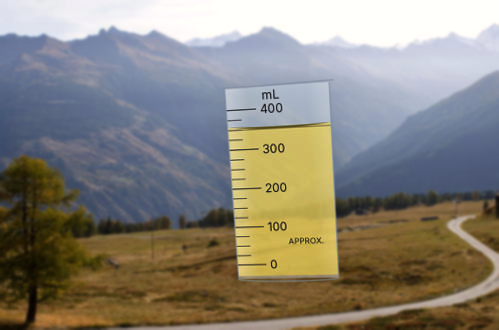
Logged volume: value=350 unit=mL
